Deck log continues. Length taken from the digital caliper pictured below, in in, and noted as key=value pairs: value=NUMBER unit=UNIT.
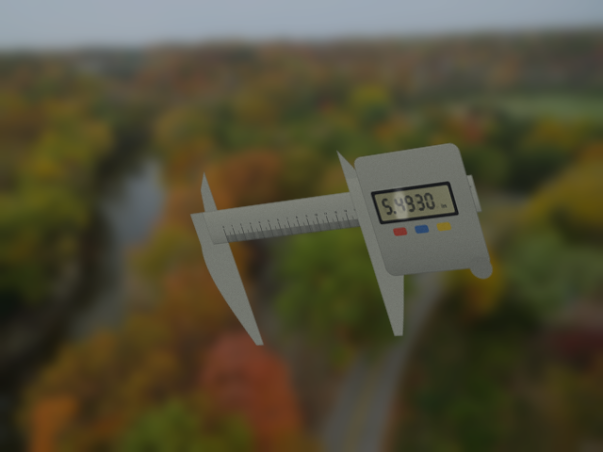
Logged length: value=5.4930 unit=in
